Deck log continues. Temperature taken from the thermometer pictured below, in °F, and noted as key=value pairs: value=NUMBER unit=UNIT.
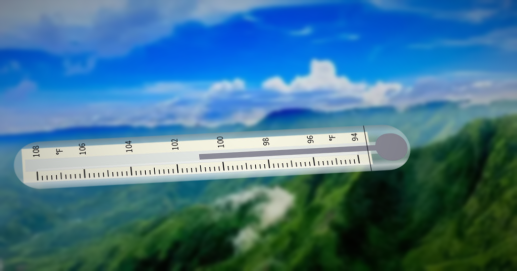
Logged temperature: value=101 unit=°F
